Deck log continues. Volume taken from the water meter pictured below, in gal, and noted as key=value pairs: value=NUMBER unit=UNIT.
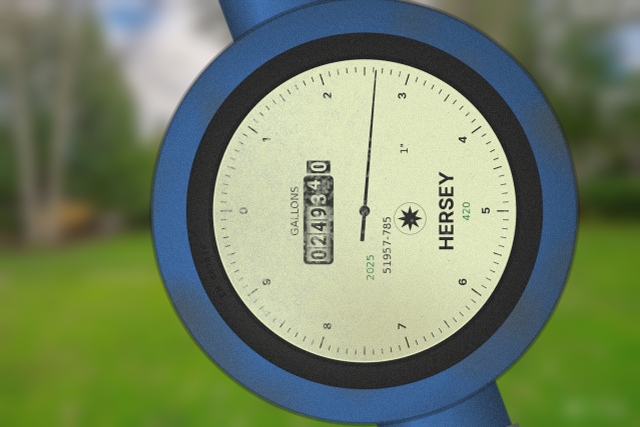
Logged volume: value=249342.6 unit=gal
